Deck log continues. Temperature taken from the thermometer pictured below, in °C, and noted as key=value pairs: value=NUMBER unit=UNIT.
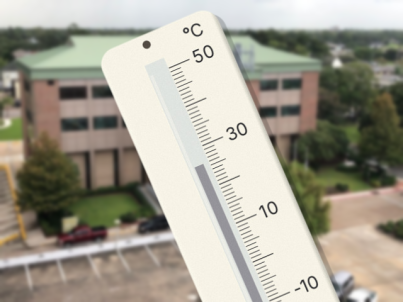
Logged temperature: value=26 unit=°C
